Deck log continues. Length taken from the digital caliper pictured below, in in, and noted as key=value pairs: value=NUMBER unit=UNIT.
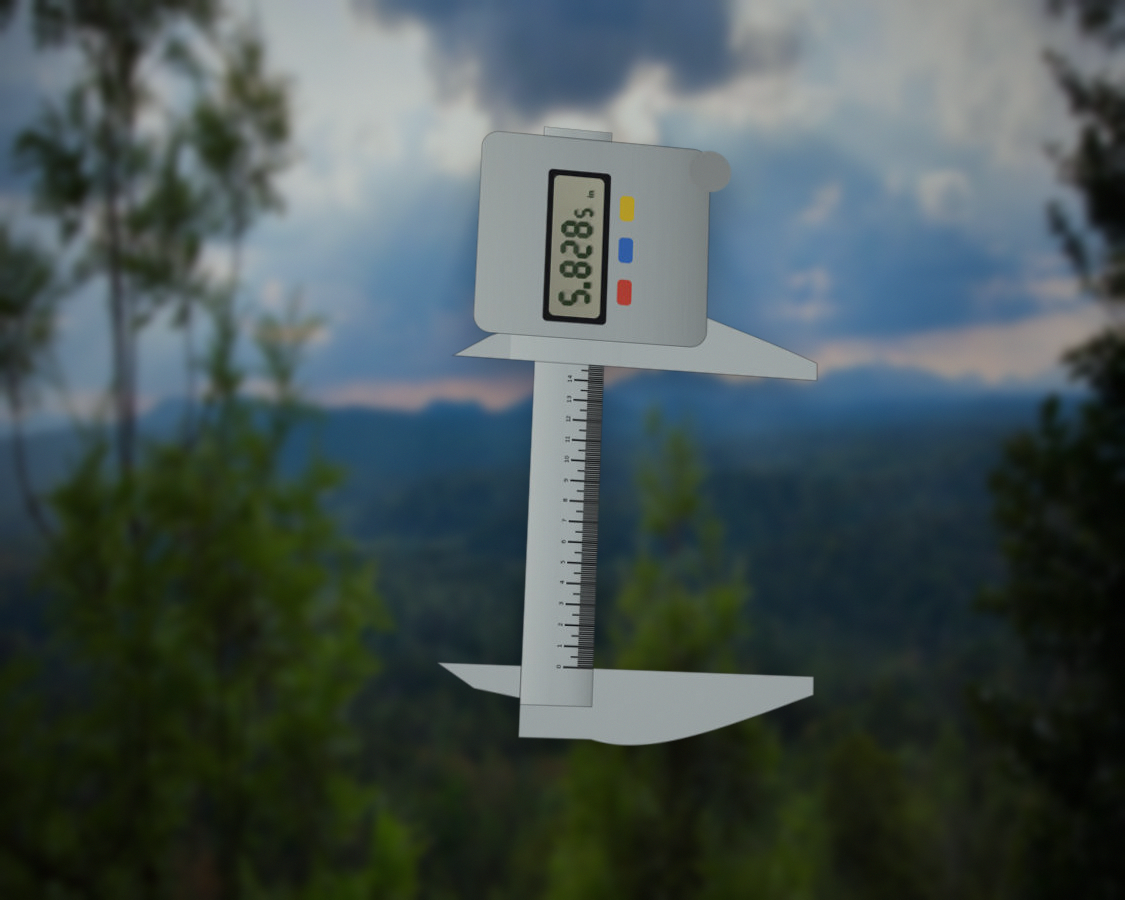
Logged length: value=5.8285 unit=in
